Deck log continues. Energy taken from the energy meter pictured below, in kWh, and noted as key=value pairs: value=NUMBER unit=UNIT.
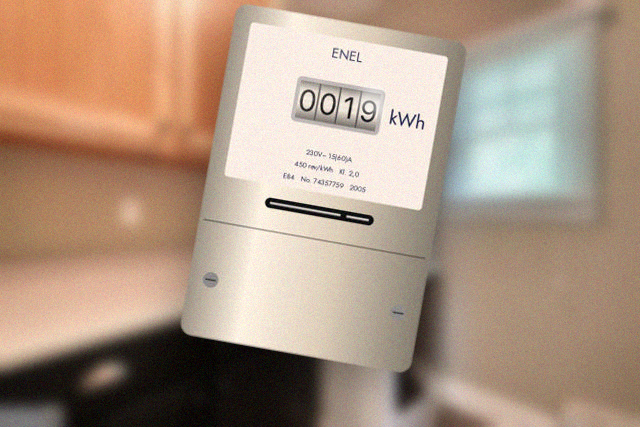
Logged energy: value=19 unit=kWh
